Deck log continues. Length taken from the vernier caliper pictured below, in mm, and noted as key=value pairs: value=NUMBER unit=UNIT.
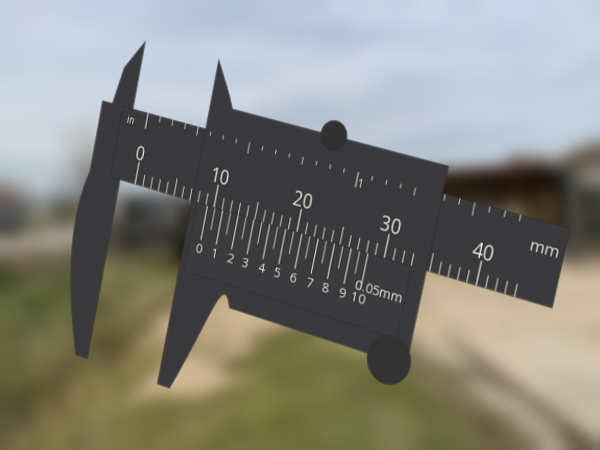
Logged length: value=9.2 unit=mm
